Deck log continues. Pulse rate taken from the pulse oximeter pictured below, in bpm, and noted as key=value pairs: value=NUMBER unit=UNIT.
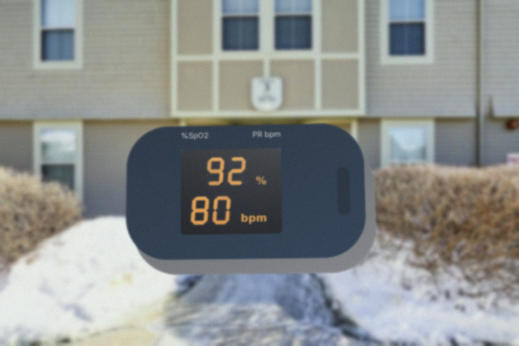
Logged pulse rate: value=80 unit=bpm
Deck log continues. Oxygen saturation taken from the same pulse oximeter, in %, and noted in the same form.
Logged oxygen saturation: value=92 unit=%
